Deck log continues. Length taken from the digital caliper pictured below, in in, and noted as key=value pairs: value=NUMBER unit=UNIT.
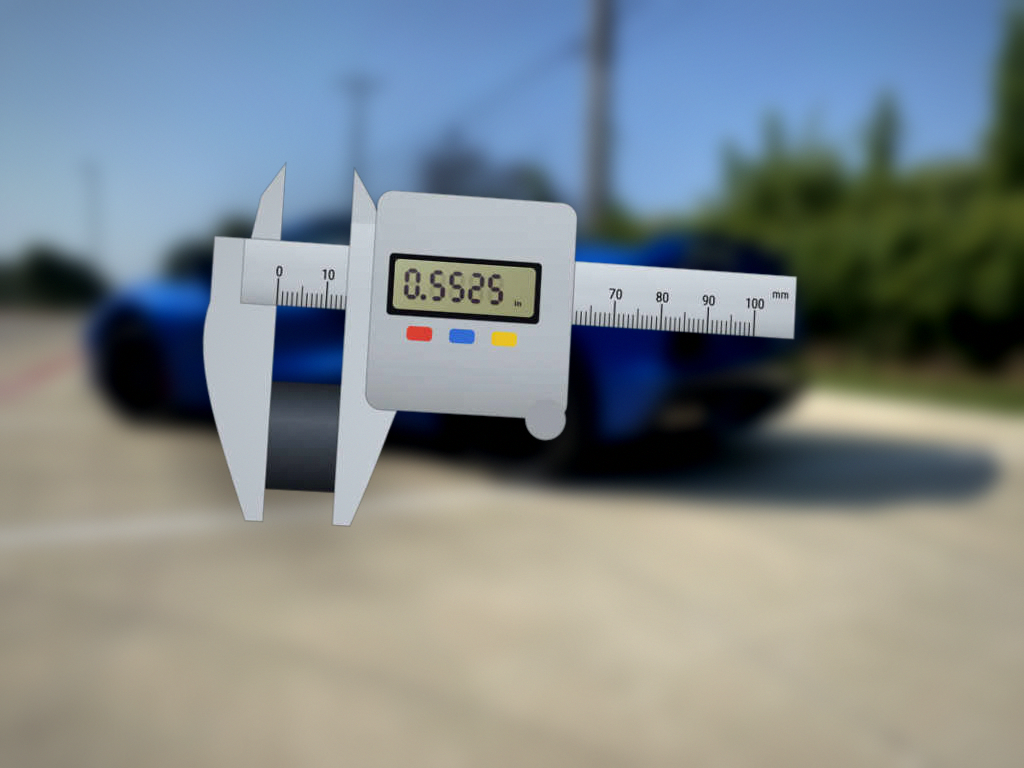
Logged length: value=0.5525 unit=in
